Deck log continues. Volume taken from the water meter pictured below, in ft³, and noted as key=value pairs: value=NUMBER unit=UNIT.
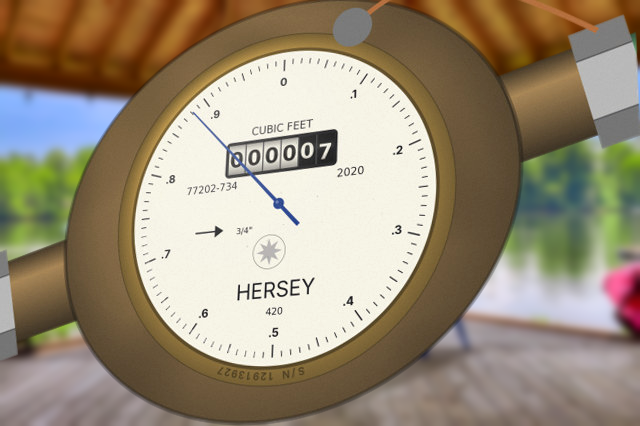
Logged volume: value=6.88 unit=ft³
